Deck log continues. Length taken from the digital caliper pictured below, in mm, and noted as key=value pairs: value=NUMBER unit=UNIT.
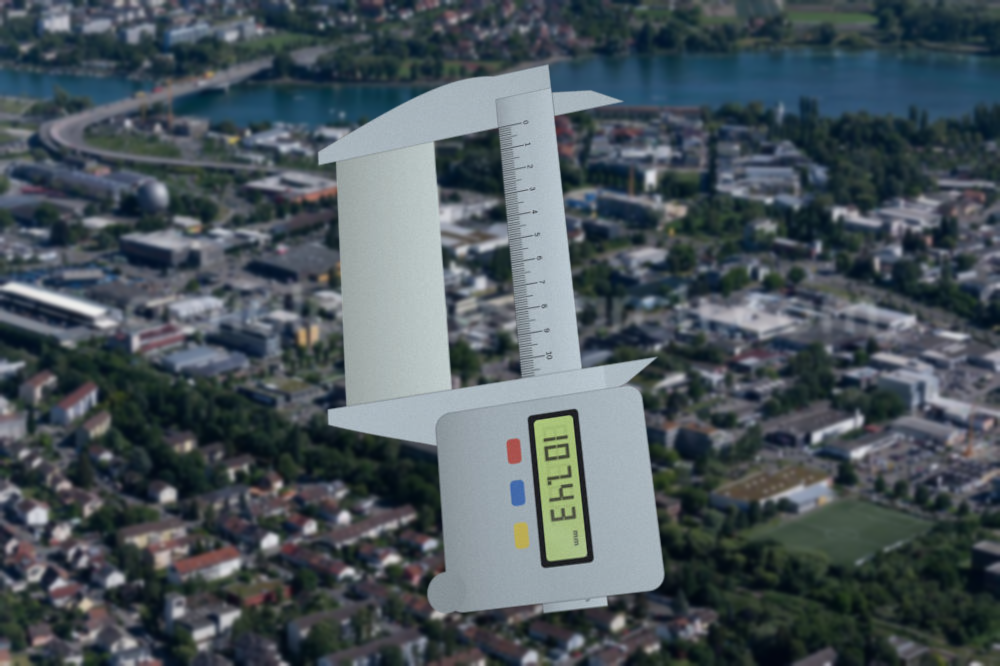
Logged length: value=107.43 unit=mm
